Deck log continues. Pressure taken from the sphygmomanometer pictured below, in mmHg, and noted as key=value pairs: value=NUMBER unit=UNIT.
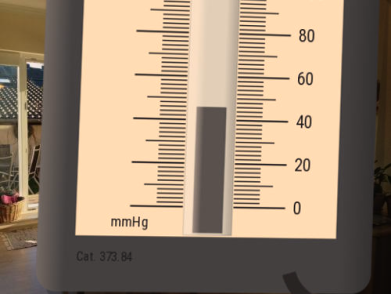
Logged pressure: value=46 unit=mmHg
